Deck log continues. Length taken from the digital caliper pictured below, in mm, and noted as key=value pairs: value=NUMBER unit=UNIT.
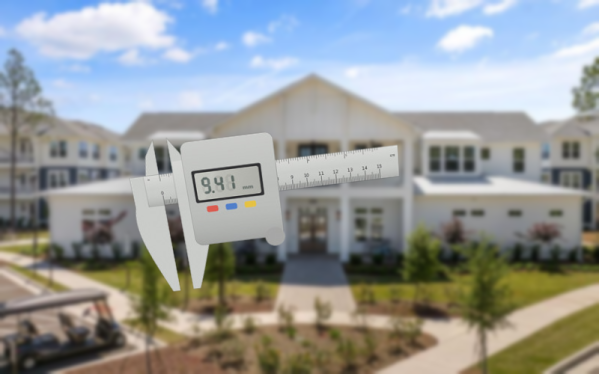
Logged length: value=9.41 unit=mm
